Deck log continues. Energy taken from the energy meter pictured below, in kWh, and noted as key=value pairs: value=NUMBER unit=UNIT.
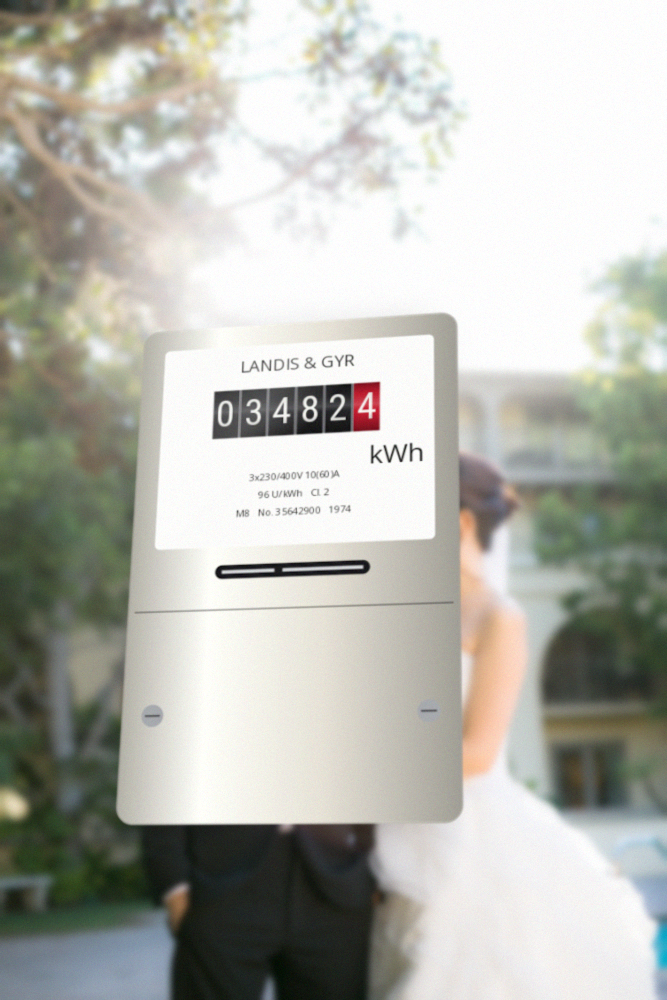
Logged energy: value=3482.4 unit=kWh
